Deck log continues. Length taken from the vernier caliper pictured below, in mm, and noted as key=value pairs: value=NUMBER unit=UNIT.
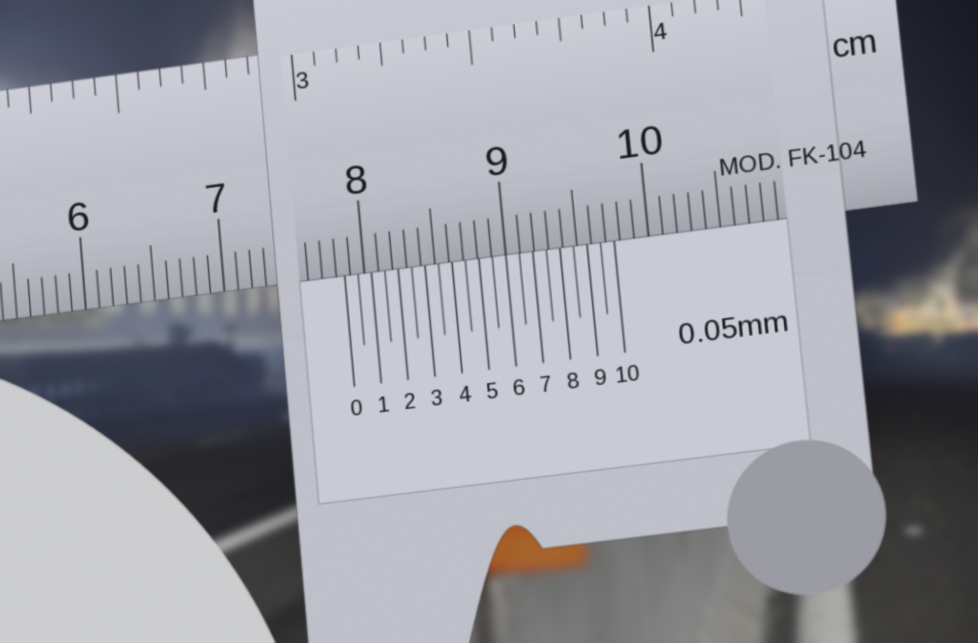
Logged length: value=78.6 unit=mm
